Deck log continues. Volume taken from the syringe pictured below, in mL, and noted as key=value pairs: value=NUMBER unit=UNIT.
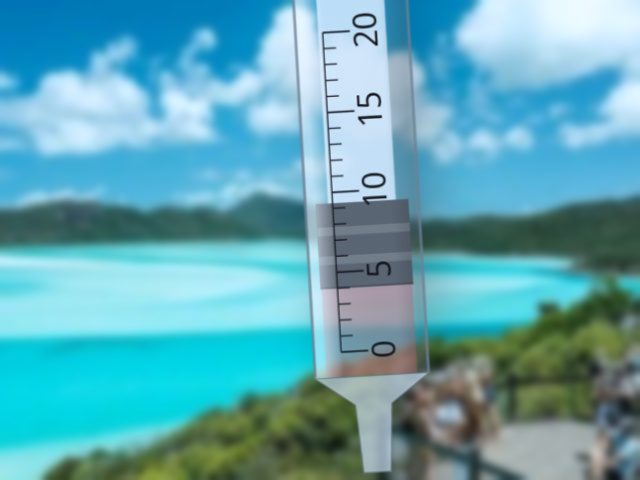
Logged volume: value=4 unit=mL
